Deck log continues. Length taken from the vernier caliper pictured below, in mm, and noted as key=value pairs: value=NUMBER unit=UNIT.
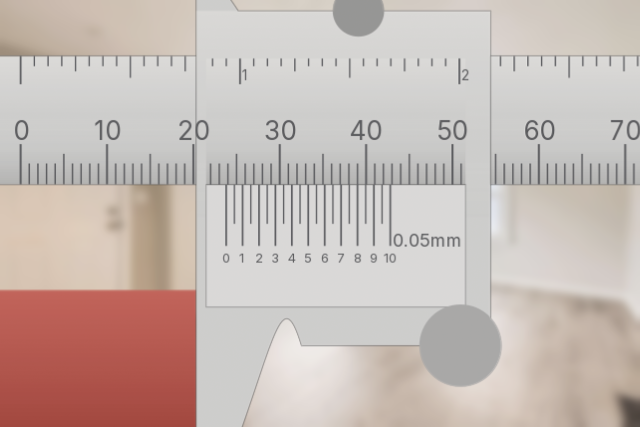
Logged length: value=23.8 unit=mm
